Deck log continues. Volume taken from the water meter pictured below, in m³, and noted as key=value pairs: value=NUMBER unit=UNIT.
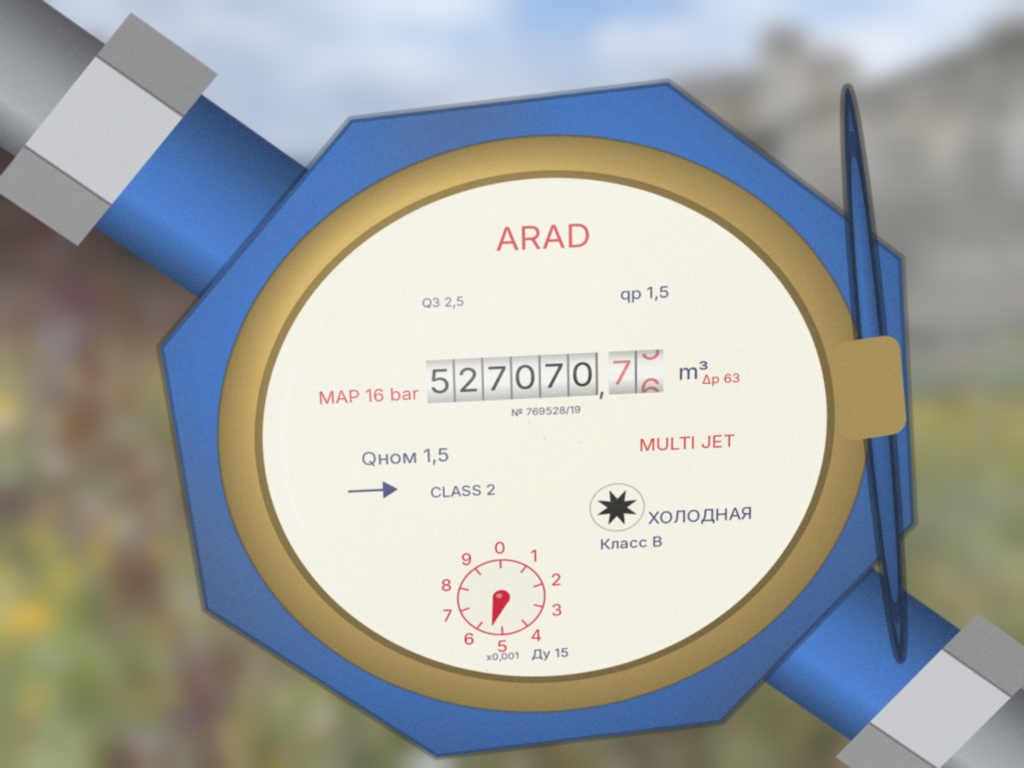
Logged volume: value=527070.755 unit=m³
